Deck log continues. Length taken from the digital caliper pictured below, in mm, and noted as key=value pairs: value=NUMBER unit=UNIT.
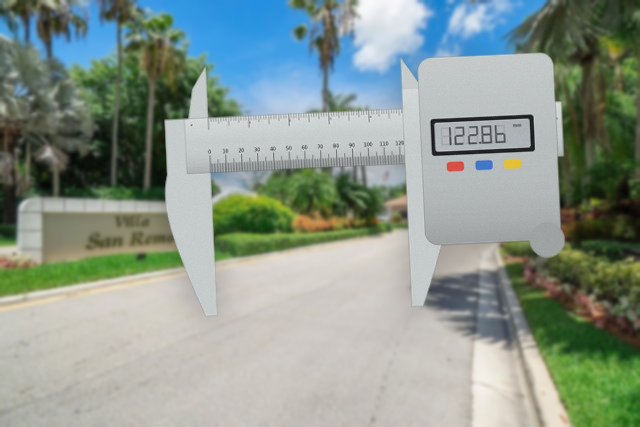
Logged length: value=122.86 unit=mm
